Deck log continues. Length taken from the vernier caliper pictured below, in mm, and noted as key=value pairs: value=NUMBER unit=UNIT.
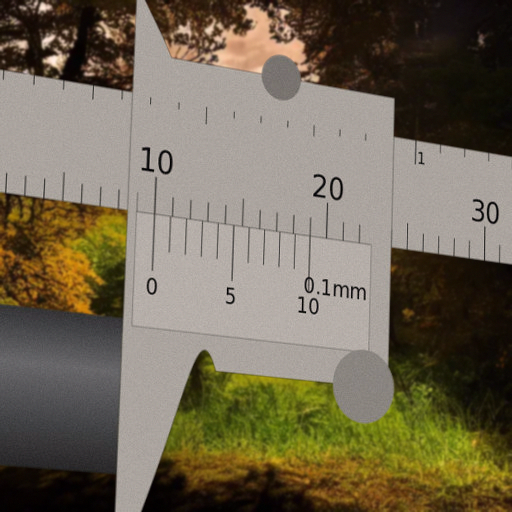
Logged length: value=10.0 unit=mm
